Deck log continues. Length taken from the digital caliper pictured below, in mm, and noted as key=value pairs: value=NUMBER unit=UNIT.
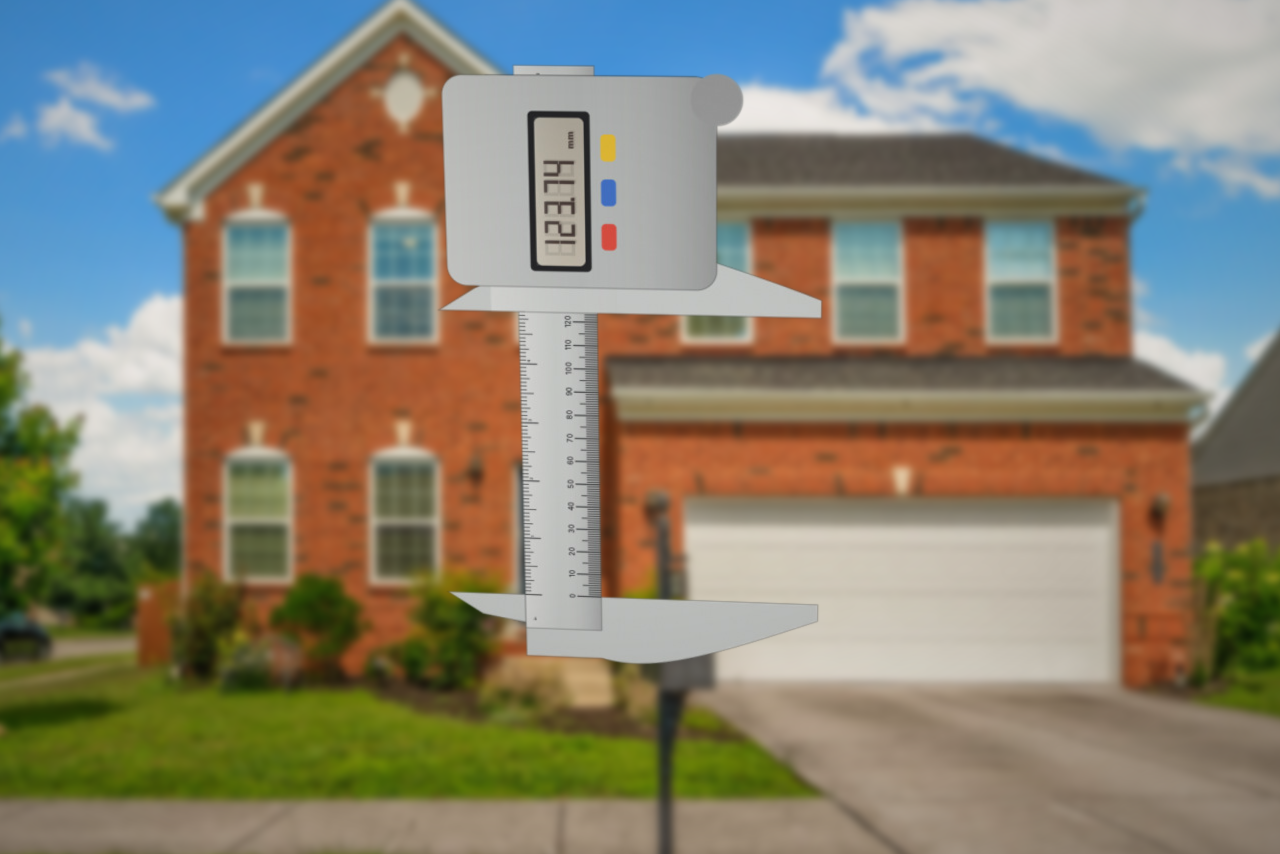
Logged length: value=123.74 unit=mm
